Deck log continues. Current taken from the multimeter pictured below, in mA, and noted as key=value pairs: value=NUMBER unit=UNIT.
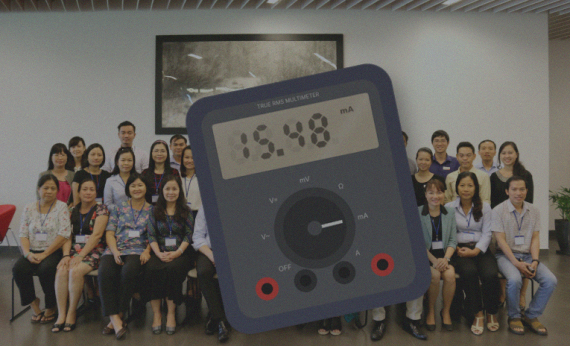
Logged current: value=15.48 unit=mA
